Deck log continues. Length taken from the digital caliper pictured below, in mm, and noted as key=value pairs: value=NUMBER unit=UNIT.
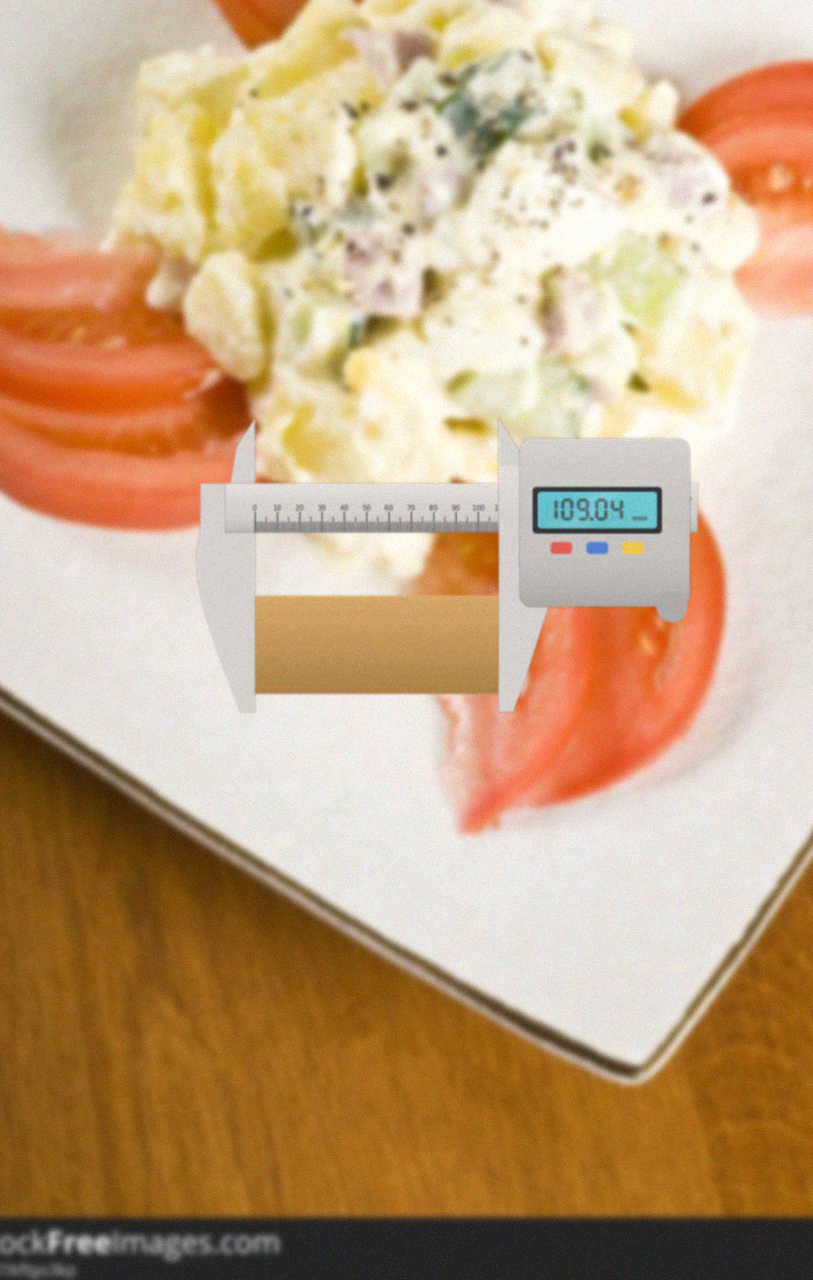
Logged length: value=109.04 unit=mm
